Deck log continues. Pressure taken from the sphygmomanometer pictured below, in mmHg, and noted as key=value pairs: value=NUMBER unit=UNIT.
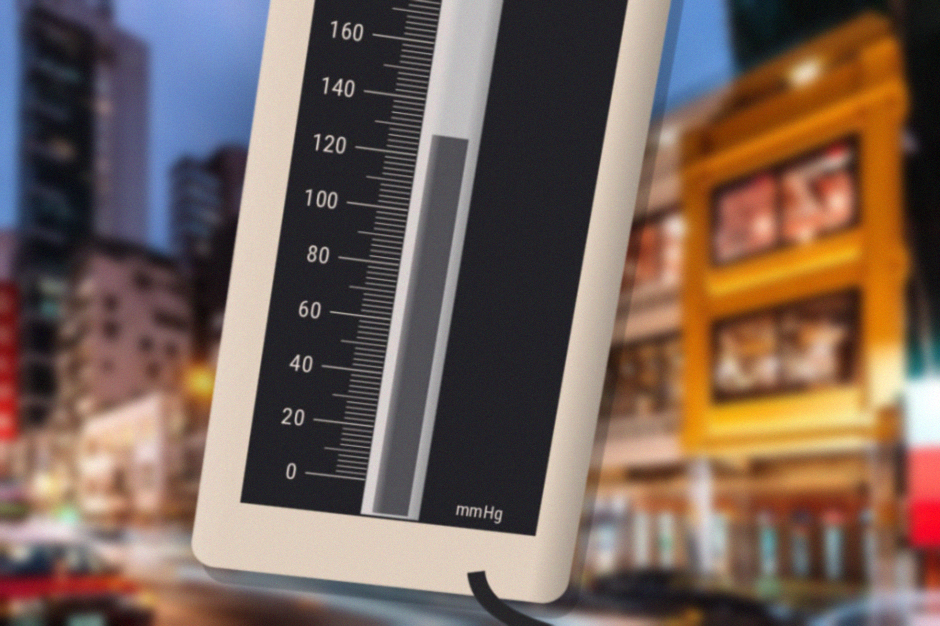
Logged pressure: value=128 unit=mmHg
